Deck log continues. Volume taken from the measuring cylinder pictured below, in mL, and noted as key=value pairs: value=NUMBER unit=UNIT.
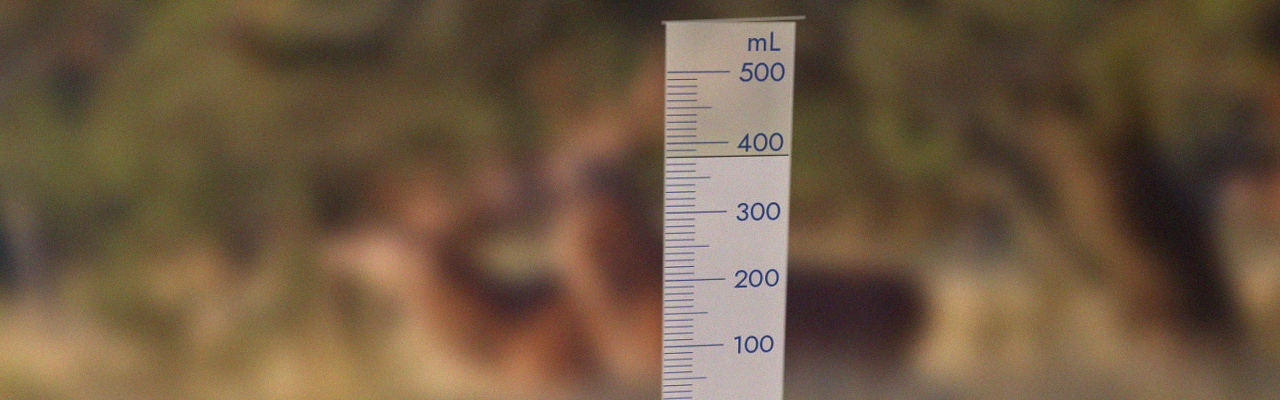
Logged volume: value=380 unit=mL
